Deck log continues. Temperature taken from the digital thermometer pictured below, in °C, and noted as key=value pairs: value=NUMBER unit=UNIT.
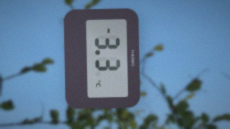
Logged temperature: value=-3.3 unit=°C
